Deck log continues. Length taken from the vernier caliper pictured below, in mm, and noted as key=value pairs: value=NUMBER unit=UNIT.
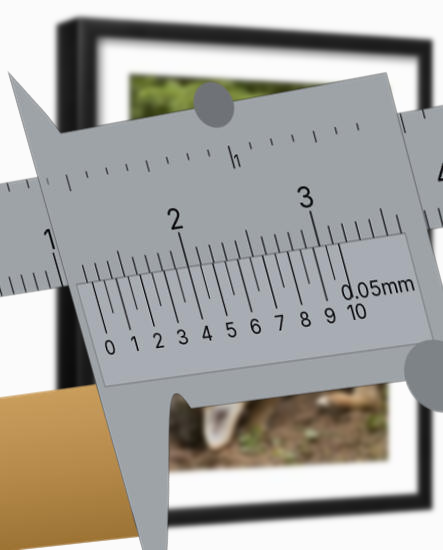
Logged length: value=12.4 unit=mm
